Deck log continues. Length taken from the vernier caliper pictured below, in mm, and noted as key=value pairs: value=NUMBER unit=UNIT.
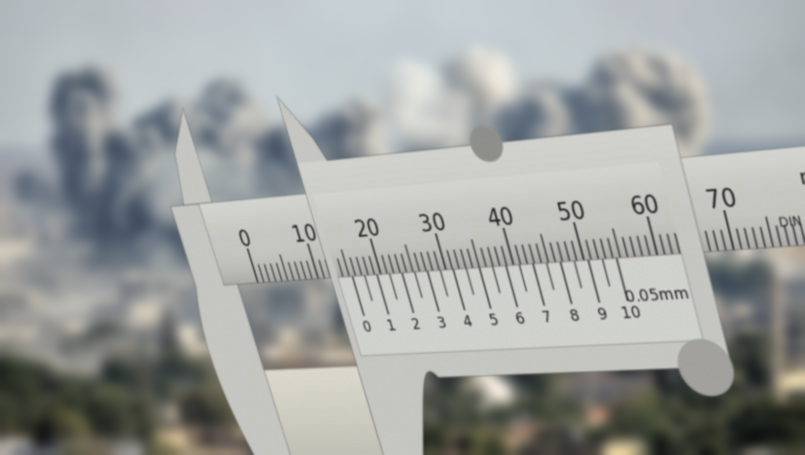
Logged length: value=15.5 unit=mm
